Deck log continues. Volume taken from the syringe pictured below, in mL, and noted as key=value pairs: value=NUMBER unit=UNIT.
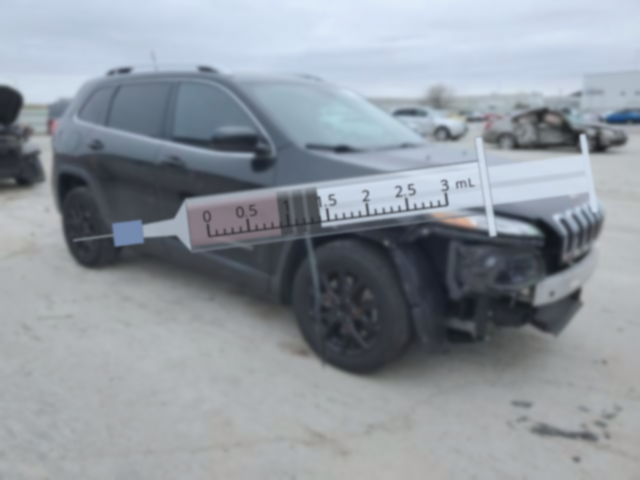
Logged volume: value=0.9 unit=mL
